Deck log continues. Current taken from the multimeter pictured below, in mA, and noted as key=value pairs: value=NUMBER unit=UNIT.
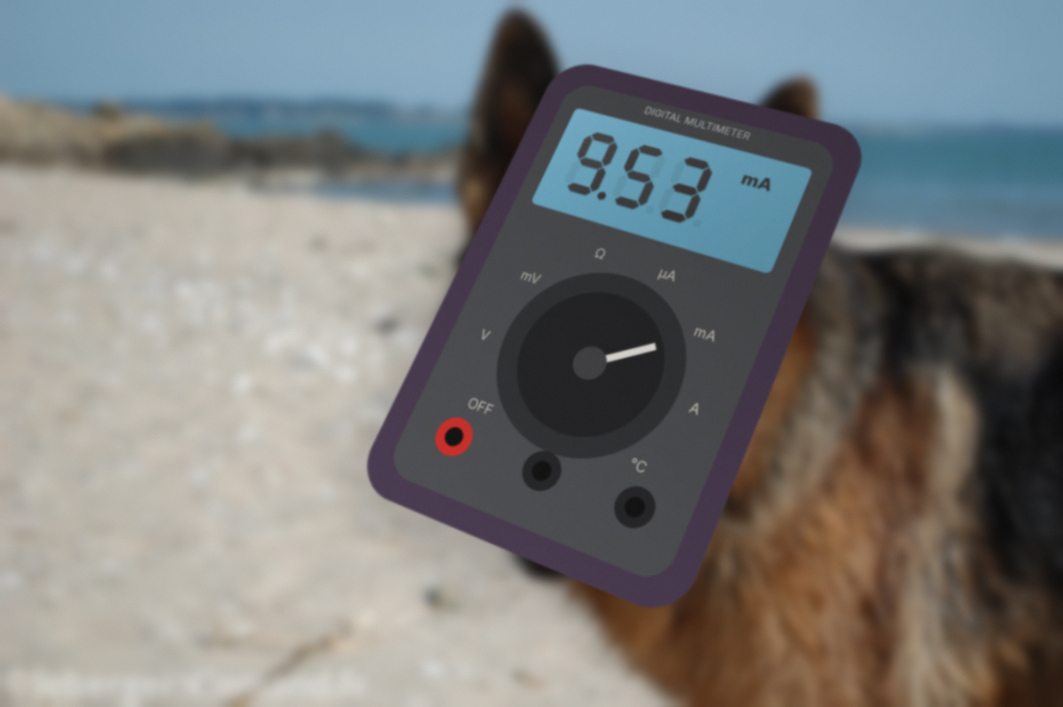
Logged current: value=9.53 unit=mA
